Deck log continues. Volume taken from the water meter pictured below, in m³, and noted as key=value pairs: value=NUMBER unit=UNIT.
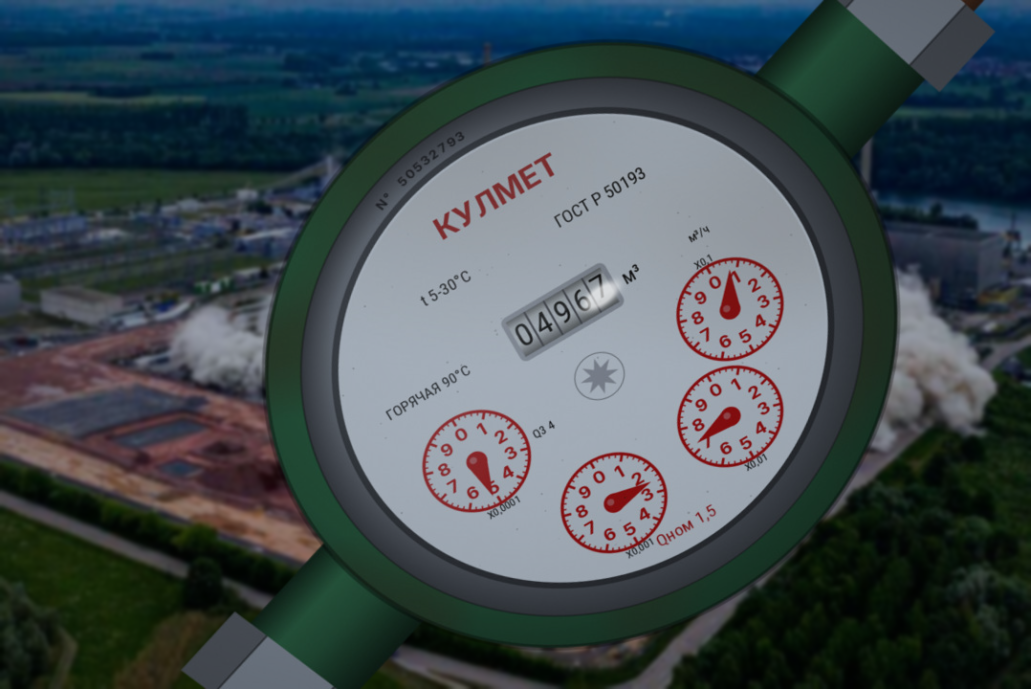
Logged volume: value=4967.0725 unit=m³
